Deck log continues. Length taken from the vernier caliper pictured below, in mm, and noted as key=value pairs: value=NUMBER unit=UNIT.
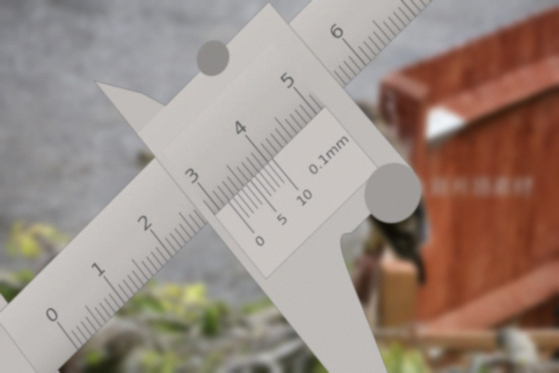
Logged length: value=31.8 unit=mm
